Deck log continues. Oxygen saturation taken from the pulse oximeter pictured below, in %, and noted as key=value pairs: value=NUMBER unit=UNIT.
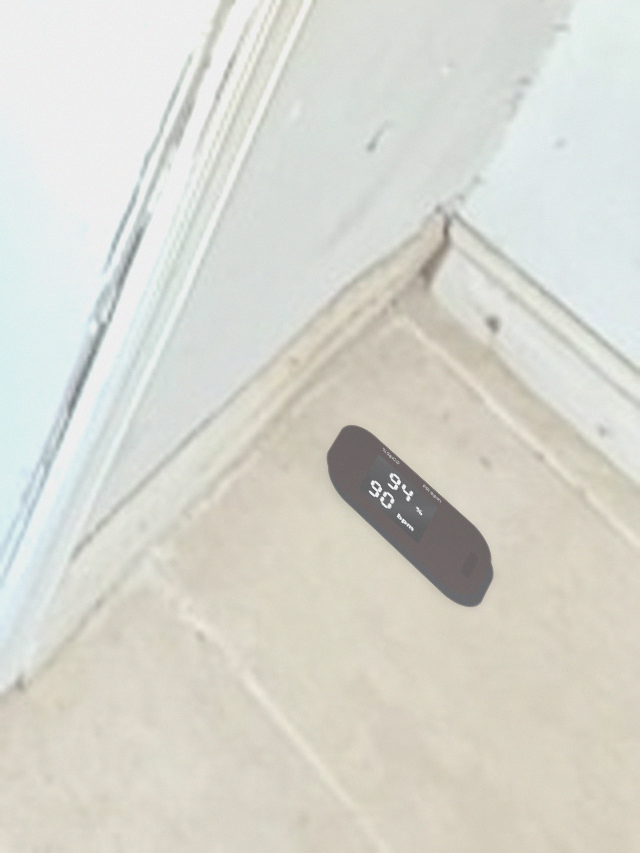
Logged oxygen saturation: value=94 unit=%
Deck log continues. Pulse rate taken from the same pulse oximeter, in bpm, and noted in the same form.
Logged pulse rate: value=90 unit=bpm
